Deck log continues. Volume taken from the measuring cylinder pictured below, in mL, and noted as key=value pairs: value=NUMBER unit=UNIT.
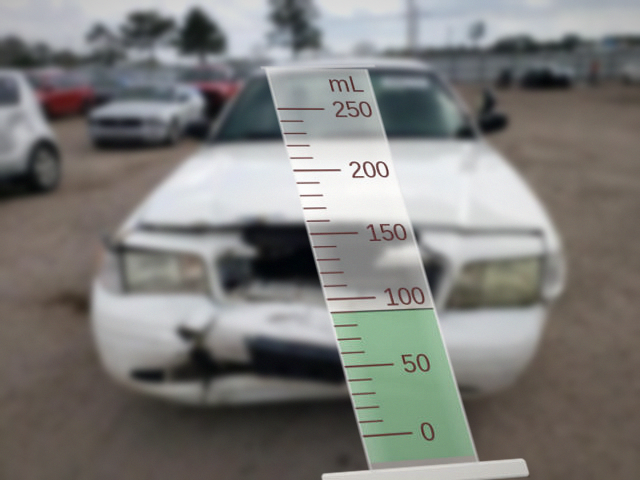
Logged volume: value=90 unit=mL
